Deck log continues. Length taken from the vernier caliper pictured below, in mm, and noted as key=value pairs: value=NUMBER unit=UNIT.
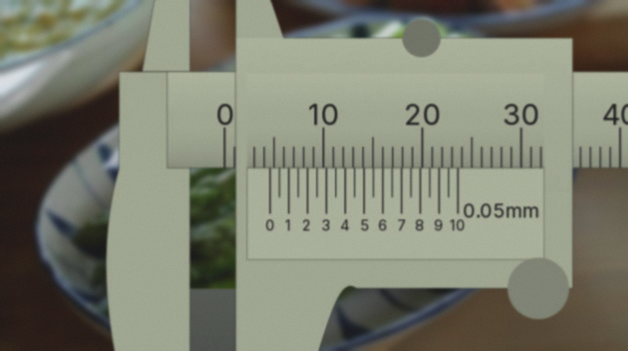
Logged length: value=4.6 unit=mm
